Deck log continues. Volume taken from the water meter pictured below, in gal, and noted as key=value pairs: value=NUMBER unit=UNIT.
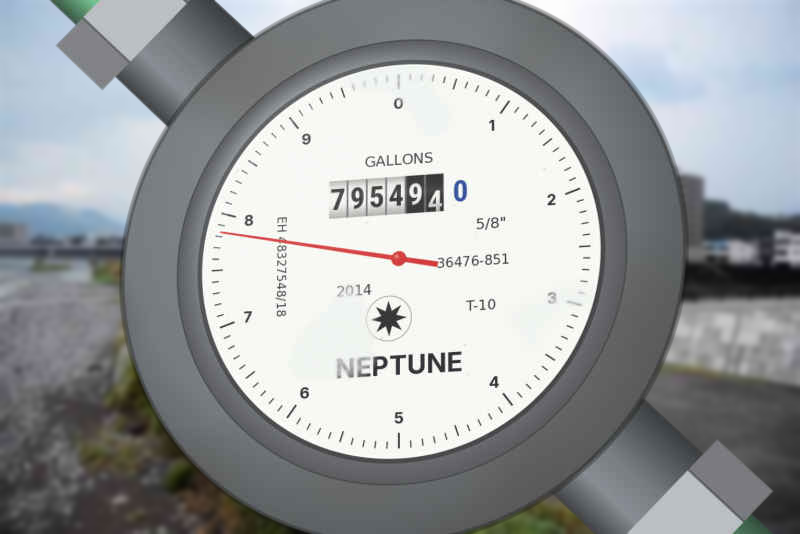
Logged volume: value=7954937.8 unit=gal
